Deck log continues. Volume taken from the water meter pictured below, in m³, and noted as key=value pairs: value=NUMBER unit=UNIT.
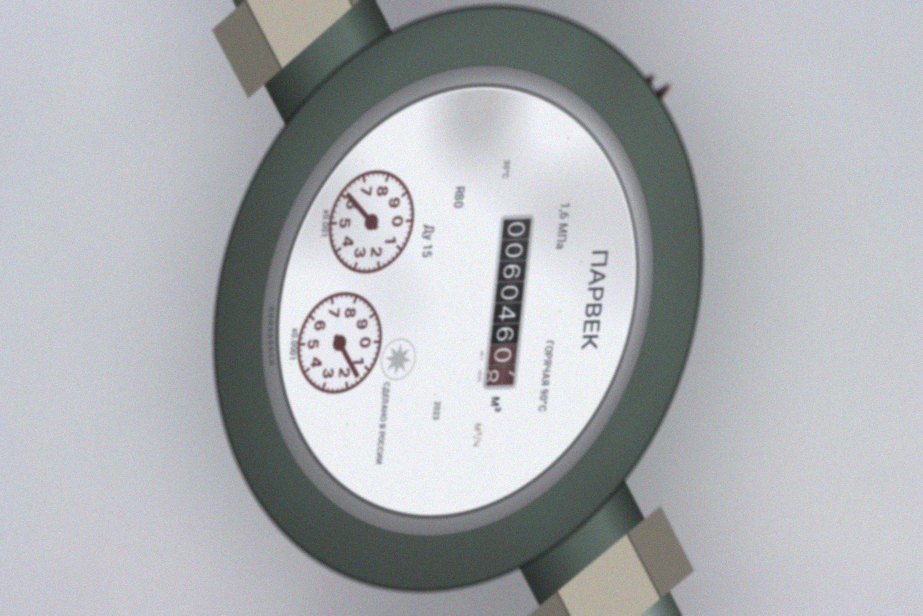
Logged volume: value=6046.0761 unit=m³
